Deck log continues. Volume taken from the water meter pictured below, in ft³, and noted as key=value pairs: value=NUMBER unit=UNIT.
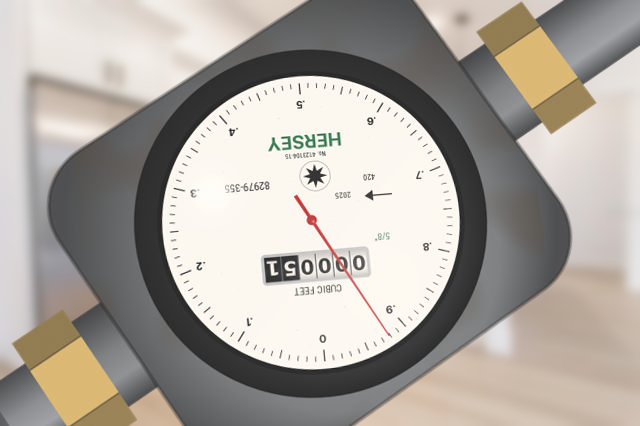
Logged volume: value=50.92 unit=ft³
